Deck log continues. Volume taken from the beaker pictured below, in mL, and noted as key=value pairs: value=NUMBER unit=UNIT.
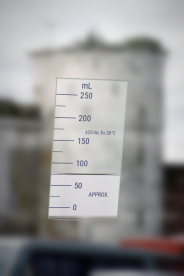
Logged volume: value=75 unit=mL
